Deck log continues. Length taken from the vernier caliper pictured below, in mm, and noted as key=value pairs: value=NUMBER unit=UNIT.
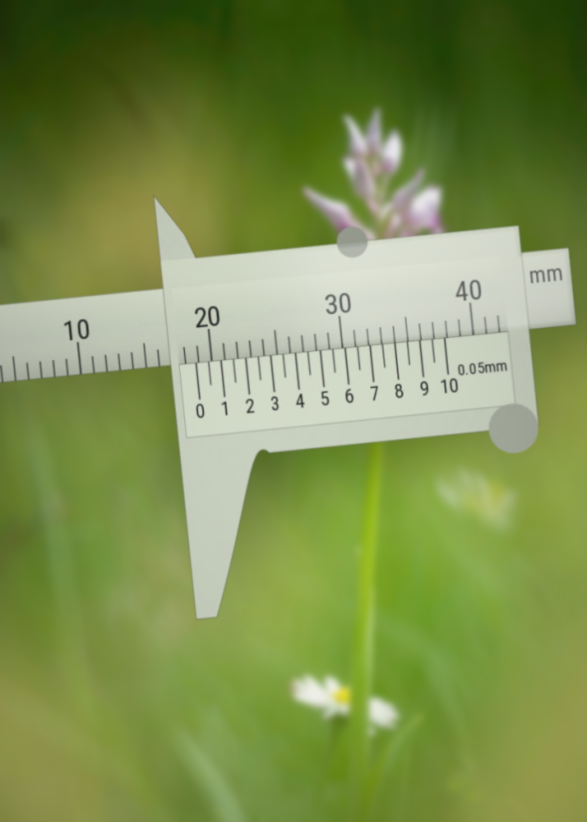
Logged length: value=18.8 unit=mm
